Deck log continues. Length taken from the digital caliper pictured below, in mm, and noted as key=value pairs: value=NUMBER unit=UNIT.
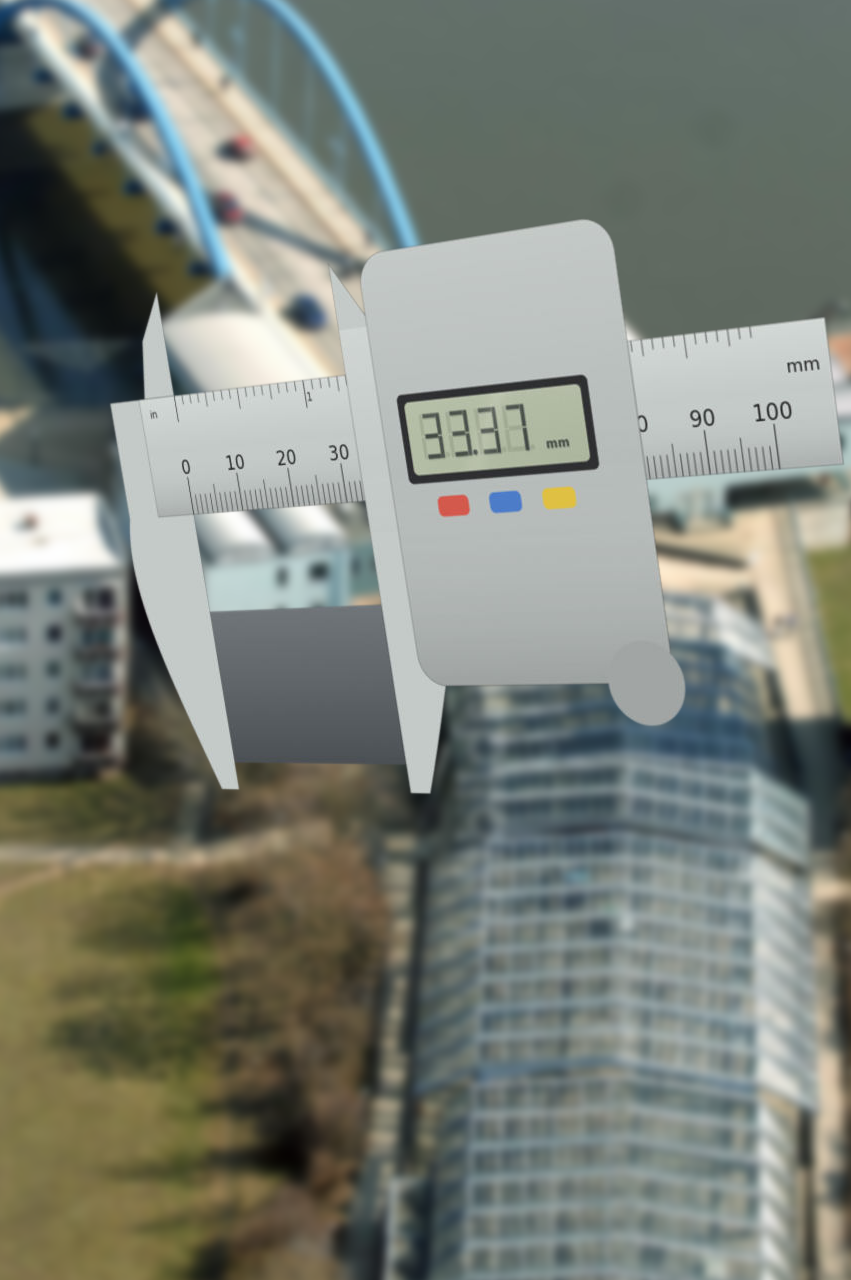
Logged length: value=33.37 unit=mm
